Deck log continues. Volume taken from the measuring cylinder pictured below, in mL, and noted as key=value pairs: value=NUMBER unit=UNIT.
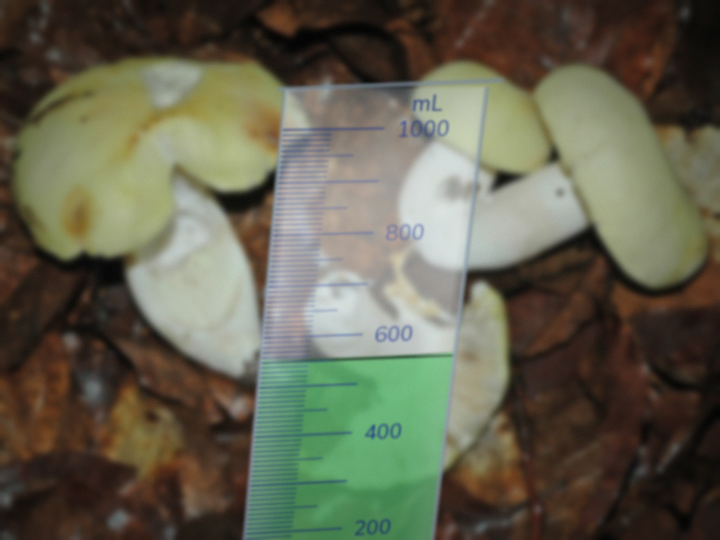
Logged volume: value=550 unit=mL
